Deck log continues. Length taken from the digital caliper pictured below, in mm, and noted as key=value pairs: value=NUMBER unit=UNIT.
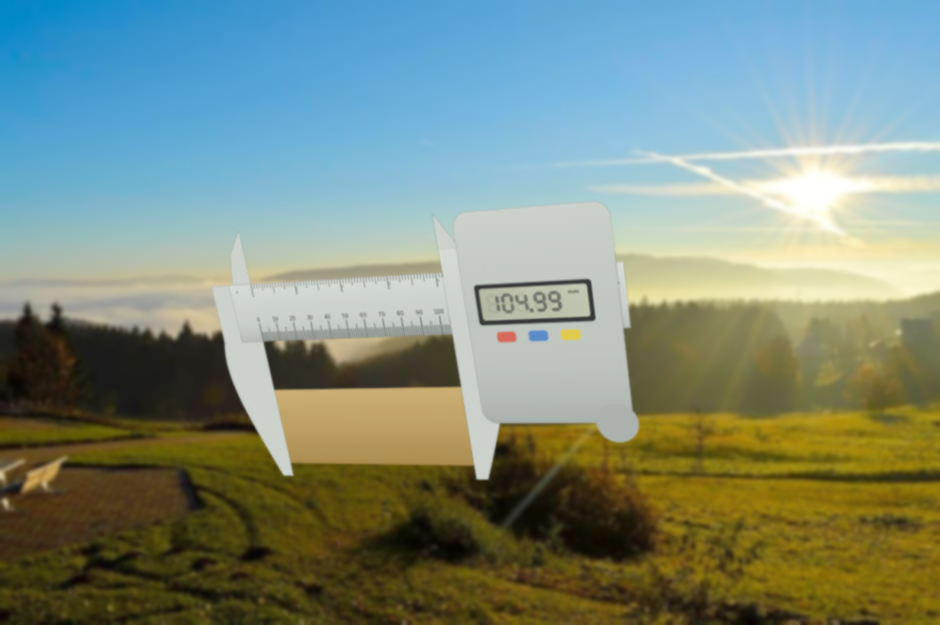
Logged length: value=104.99 unit=mm
